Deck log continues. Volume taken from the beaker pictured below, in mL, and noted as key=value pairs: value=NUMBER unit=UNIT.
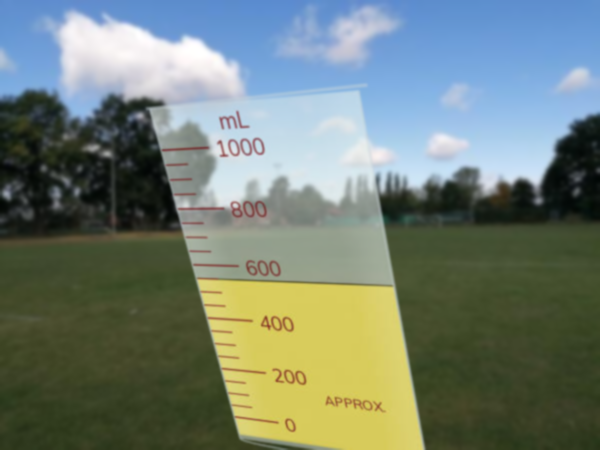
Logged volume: value=550 unit=mL
